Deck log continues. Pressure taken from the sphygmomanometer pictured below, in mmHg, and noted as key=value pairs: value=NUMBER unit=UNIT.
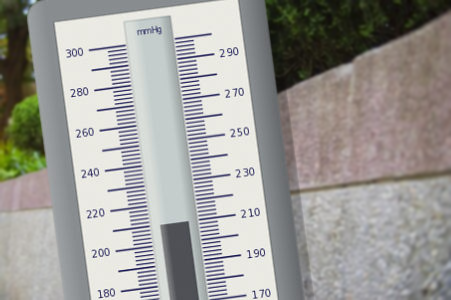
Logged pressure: value=210 unit=mmHg
